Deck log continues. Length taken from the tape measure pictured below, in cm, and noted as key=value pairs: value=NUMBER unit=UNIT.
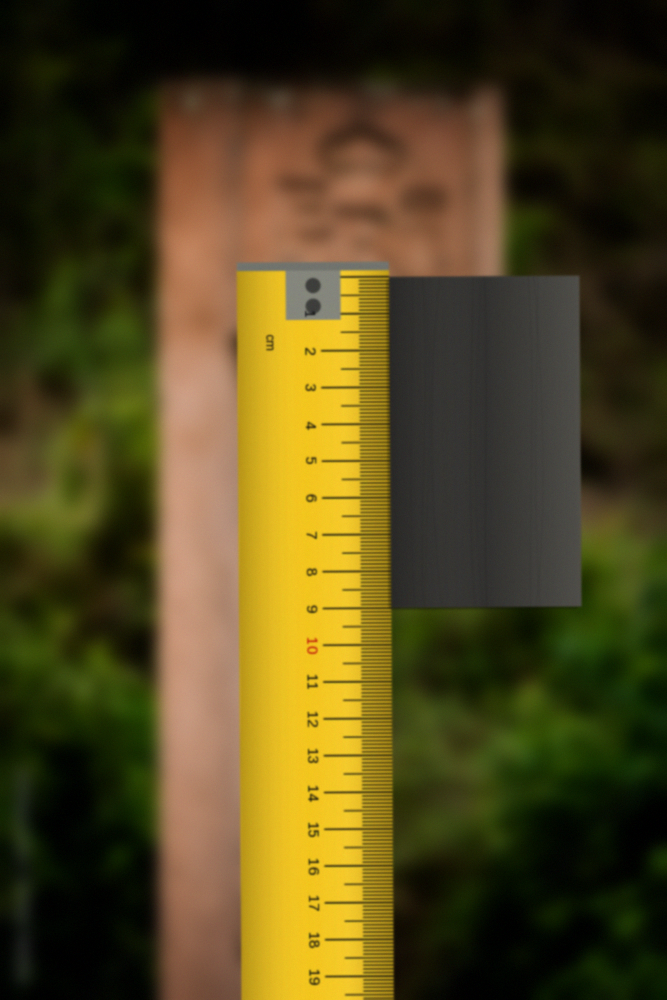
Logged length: value=9 unit=cm
